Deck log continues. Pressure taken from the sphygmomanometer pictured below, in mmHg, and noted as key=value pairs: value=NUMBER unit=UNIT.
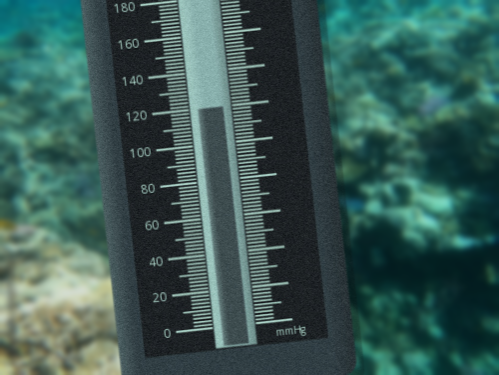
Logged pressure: value=120 unit=mmHg
